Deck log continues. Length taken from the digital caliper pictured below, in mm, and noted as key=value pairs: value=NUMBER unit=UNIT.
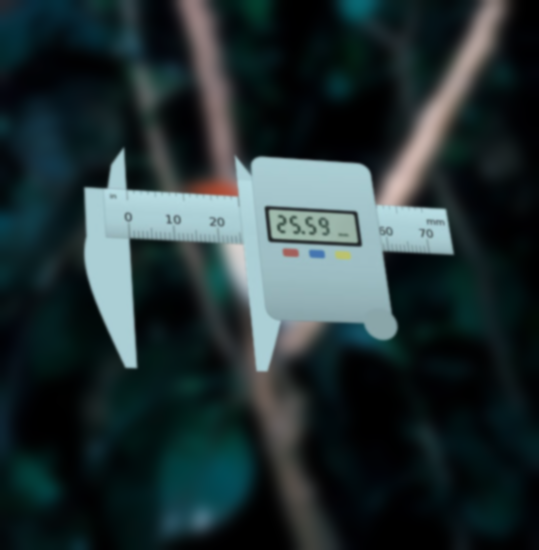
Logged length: value=25.59 unit=mm
